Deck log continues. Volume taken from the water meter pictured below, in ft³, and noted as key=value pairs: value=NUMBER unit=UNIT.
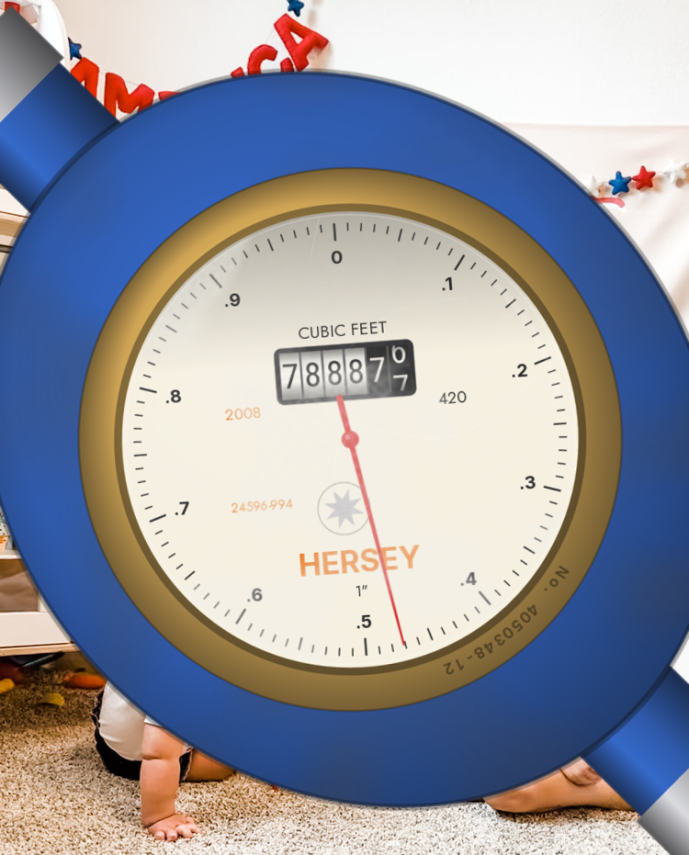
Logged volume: value=788876.47 unit=ft³
